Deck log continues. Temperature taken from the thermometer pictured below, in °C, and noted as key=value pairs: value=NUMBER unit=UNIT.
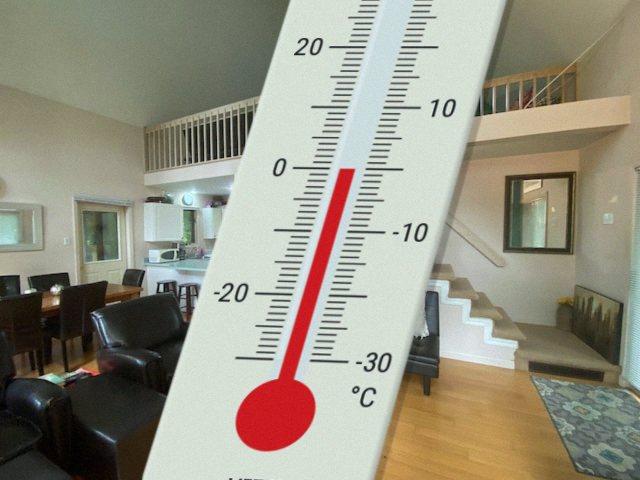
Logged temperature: value=0 unit=°C
